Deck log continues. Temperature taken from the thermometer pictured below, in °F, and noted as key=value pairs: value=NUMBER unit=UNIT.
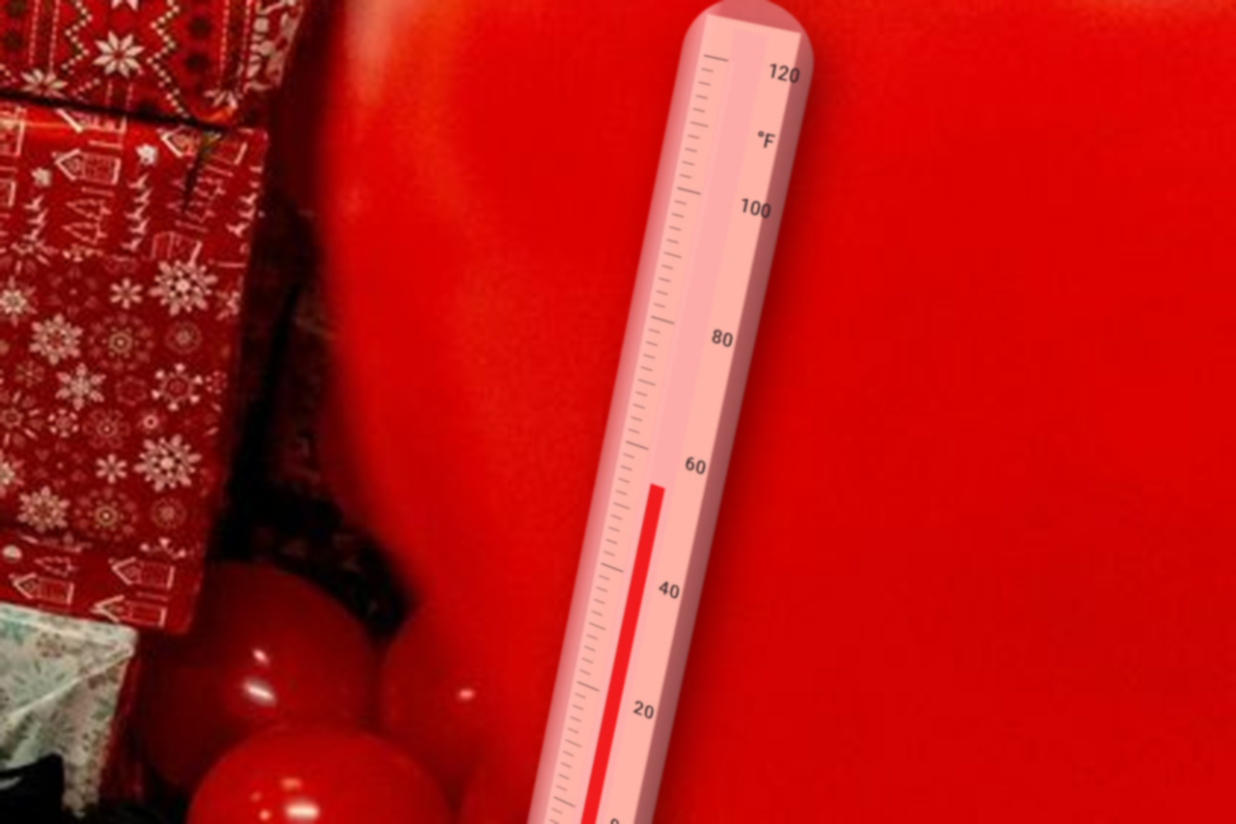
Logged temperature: value=55 unit=°F
